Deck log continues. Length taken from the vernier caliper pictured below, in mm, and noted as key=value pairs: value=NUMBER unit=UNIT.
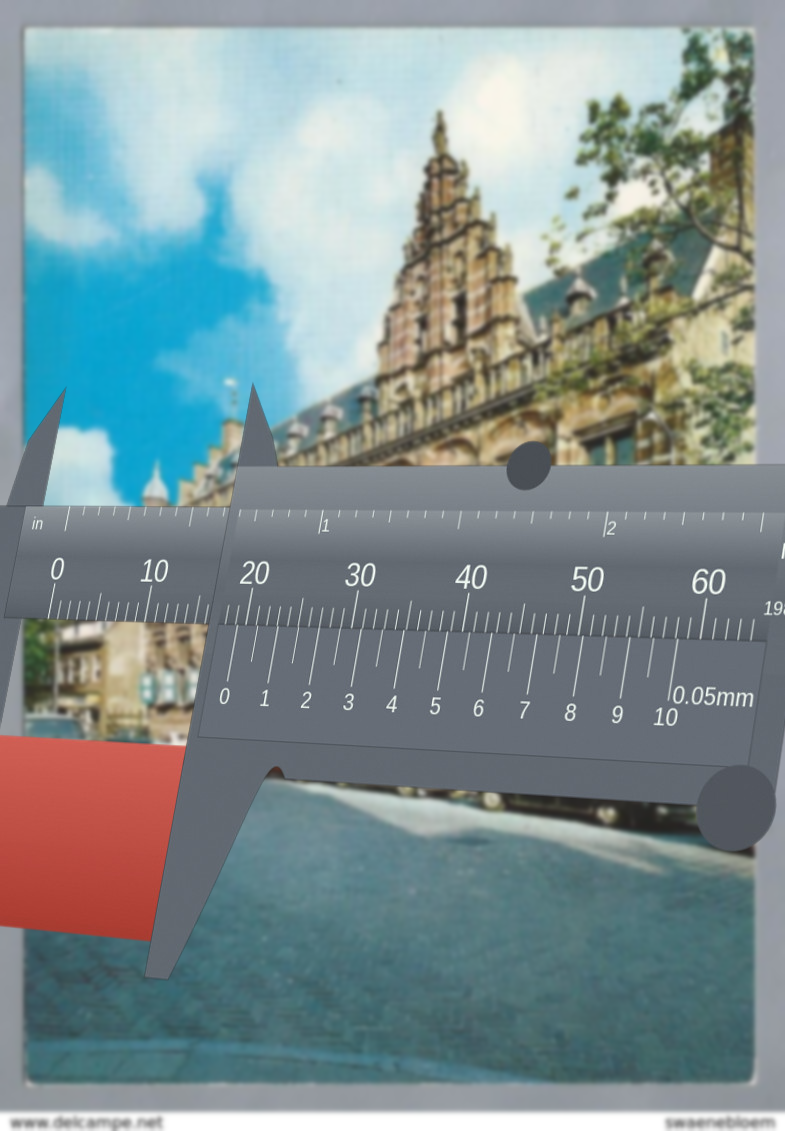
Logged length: value=19.2 unit=mm
